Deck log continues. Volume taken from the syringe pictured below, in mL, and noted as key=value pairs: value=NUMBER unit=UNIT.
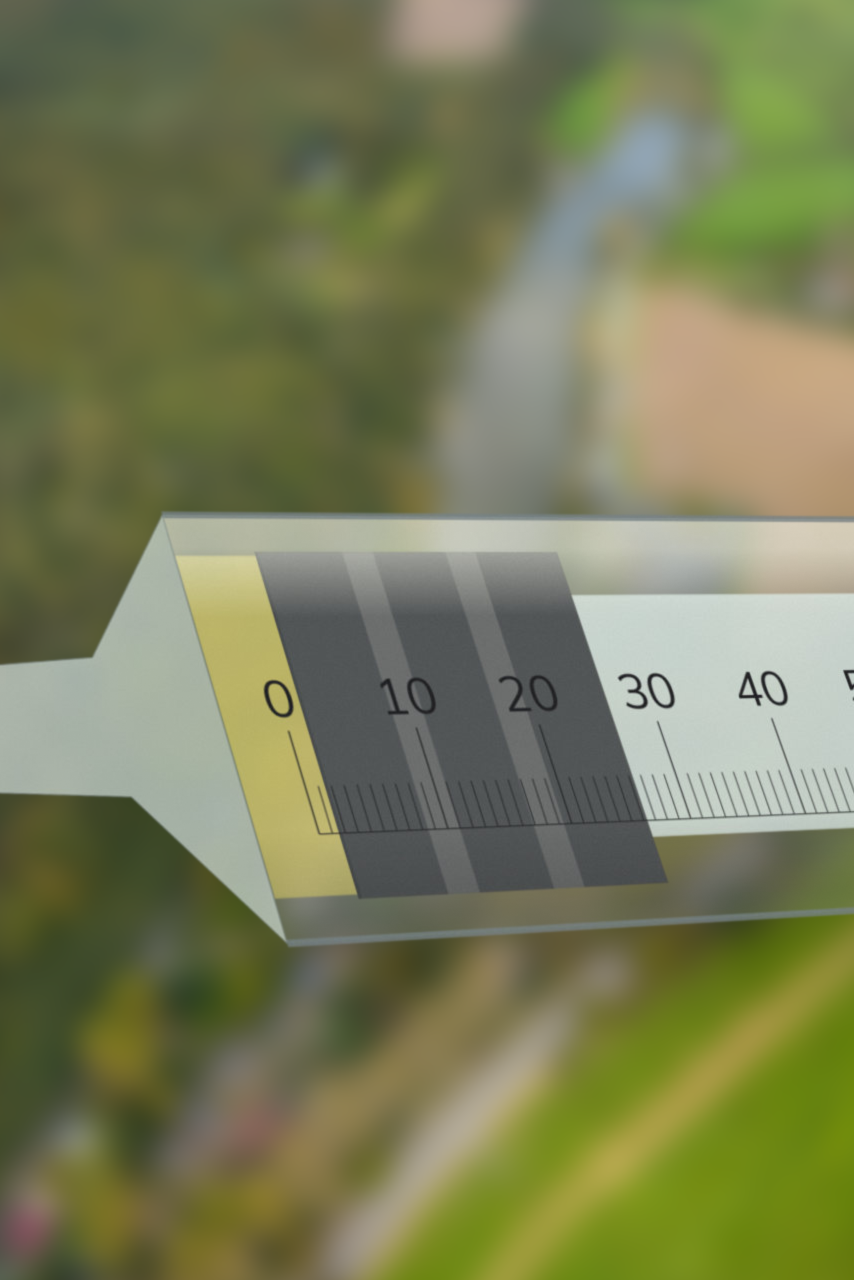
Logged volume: value=1.5 unit=mL
